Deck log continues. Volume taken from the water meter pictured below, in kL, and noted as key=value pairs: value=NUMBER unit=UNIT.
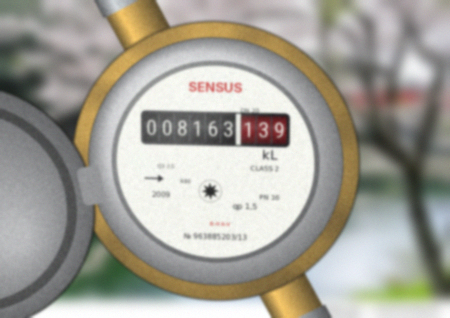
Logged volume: value=8163.139 unit=kL
